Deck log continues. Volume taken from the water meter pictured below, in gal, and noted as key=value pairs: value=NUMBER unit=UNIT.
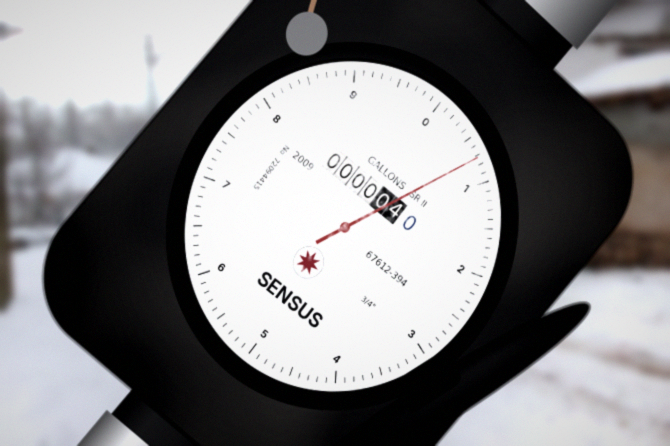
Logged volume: value=40.7 unit=gal
